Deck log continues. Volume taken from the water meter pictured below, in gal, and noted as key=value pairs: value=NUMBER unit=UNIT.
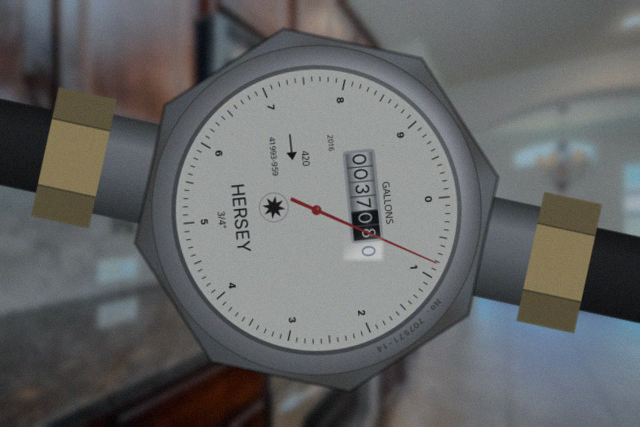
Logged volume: value=37080.8 unit=gal
